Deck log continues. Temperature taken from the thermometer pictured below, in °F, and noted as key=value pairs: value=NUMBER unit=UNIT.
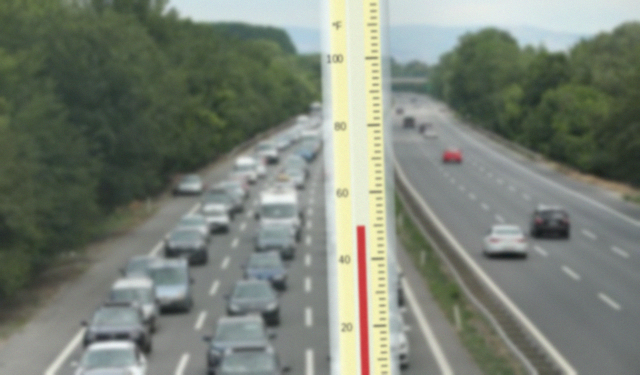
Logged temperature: value=50 unit=°F
